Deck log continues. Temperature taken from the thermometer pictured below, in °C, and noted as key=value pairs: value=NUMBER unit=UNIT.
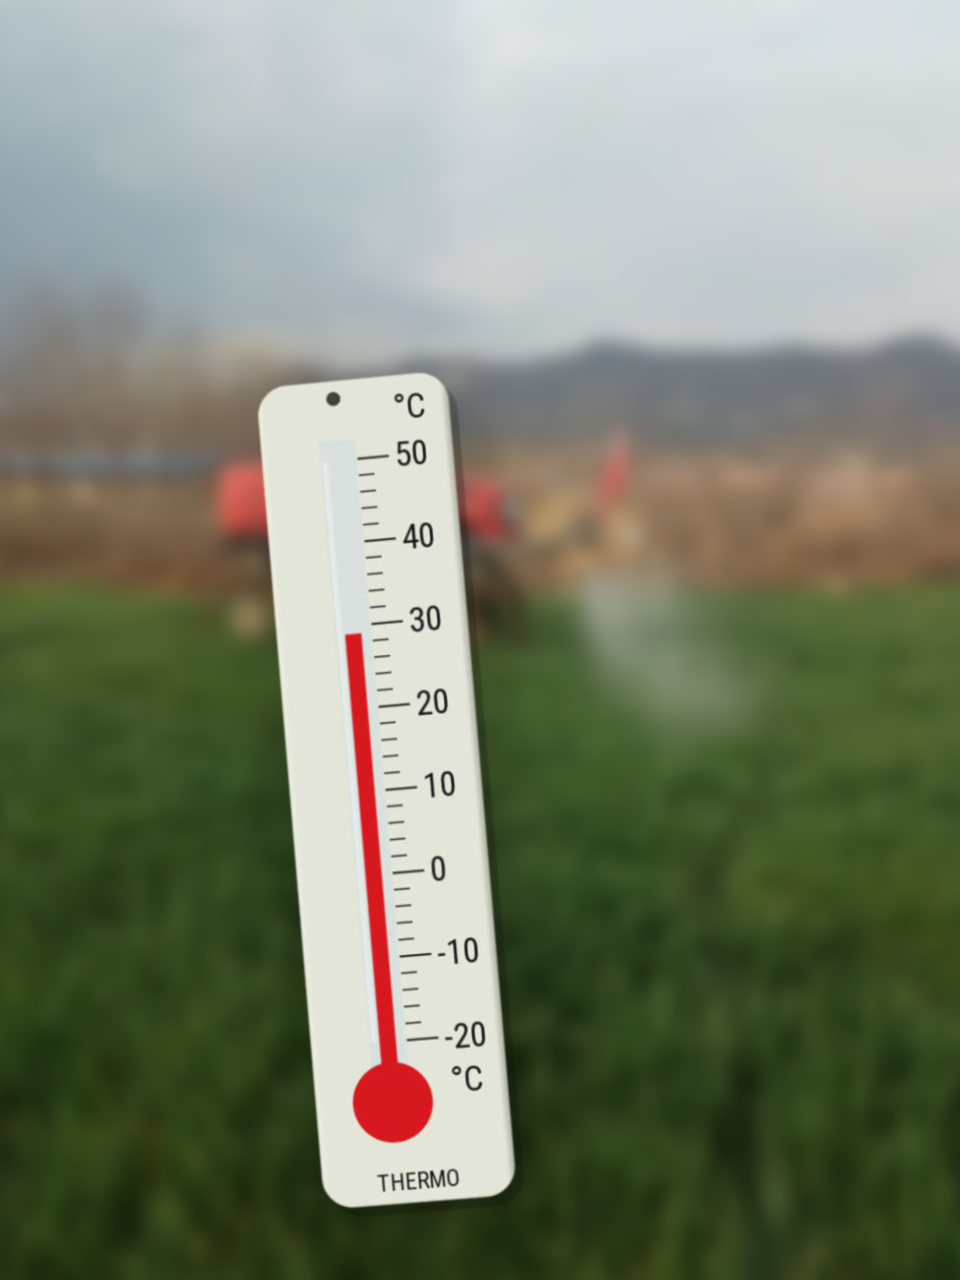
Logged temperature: value=29 unit=°C
